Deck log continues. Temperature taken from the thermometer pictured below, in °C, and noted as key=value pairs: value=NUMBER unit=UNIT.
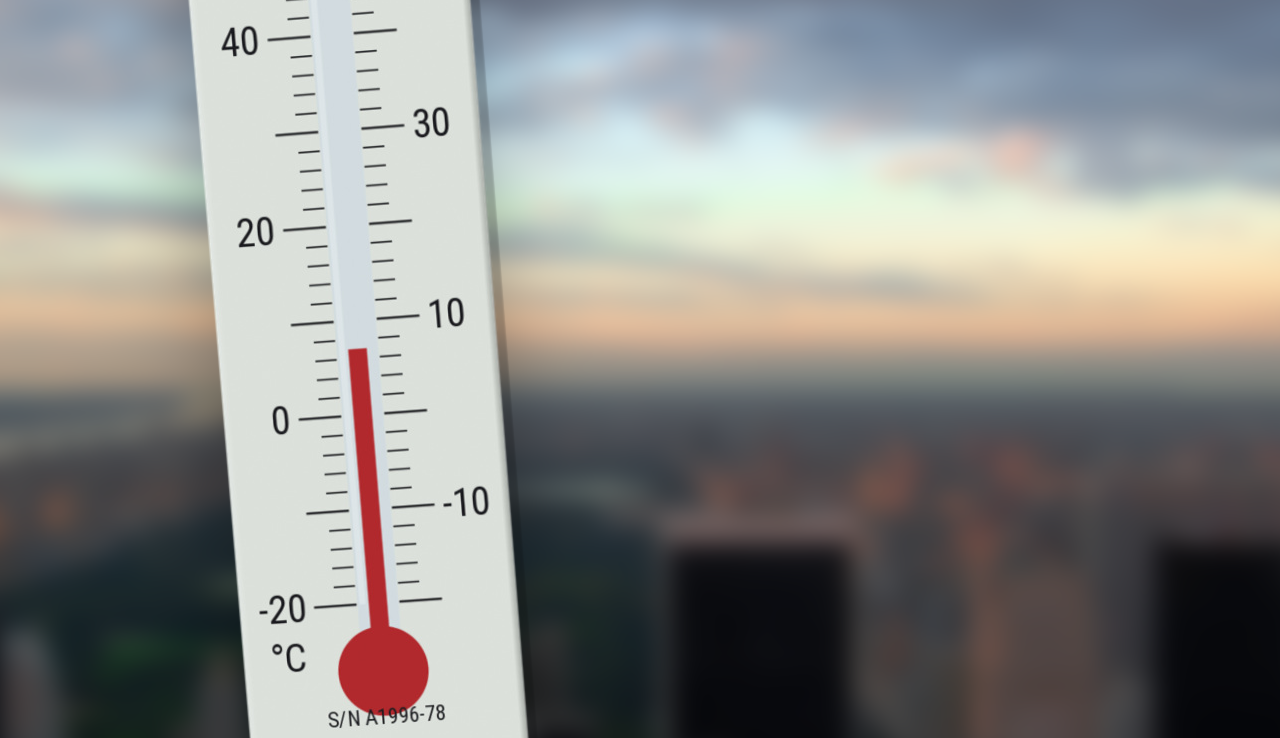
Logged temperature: value=7 unit=°C
